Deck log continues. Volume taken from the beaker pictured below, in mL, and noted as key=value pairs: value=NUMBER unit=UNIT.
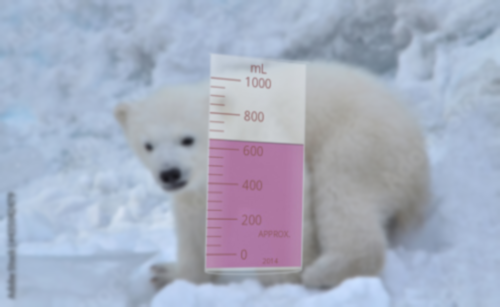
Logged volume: value=650 unit=mL
